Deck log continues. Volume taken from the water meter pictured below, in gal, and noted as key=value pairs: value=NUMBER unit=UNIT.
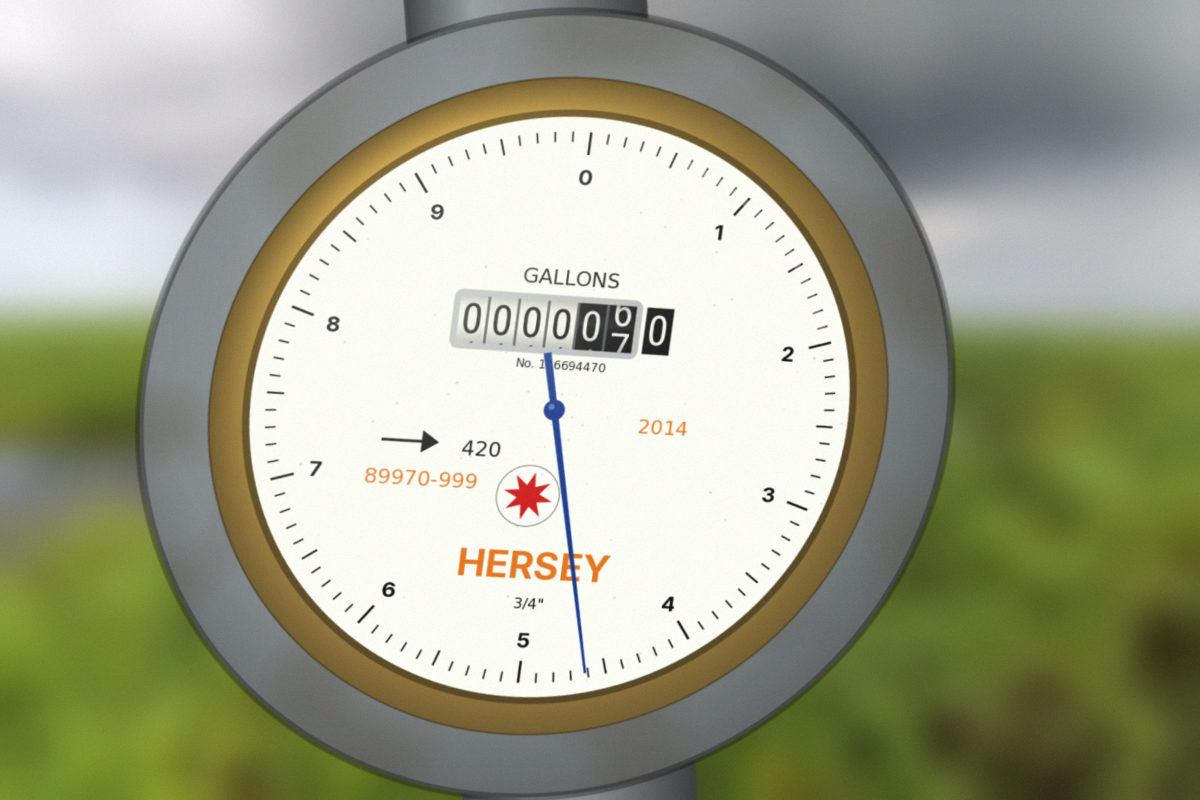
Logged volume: value=64.6 unit=gal
